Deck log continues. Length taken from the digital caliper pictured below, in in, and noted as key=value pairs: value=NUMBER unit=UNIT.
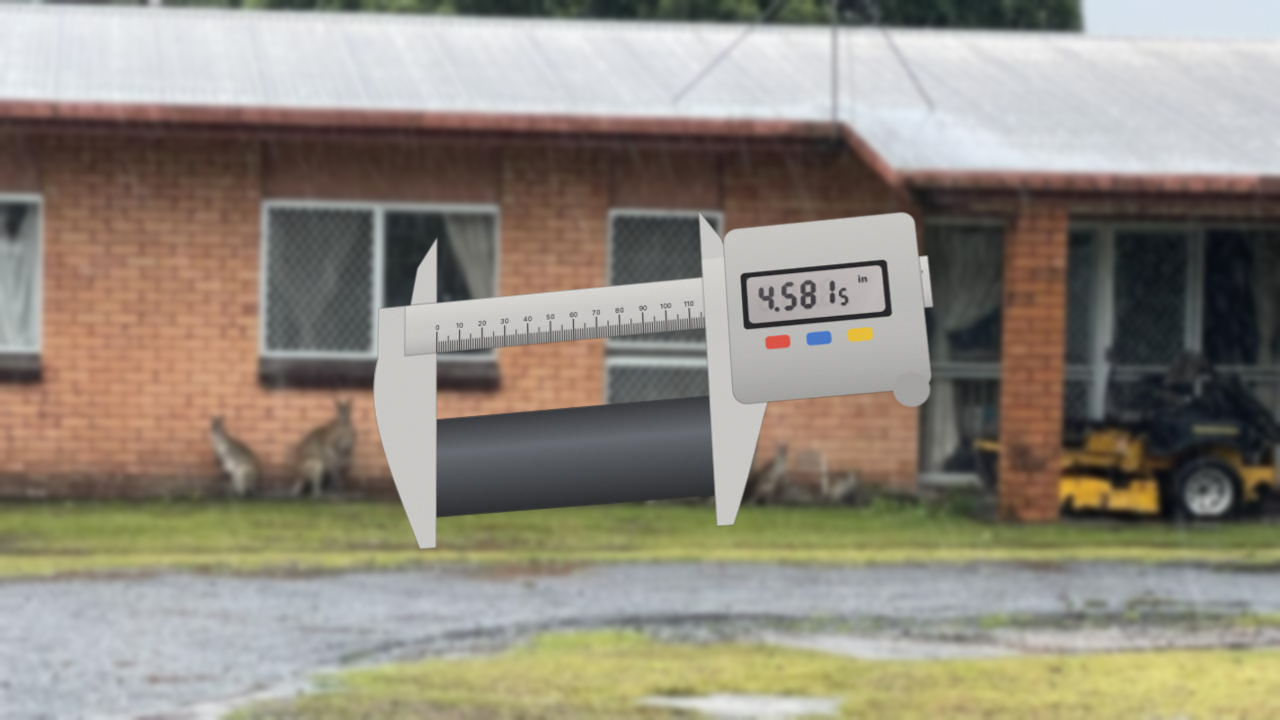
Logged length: value=4.5815 unit=in
